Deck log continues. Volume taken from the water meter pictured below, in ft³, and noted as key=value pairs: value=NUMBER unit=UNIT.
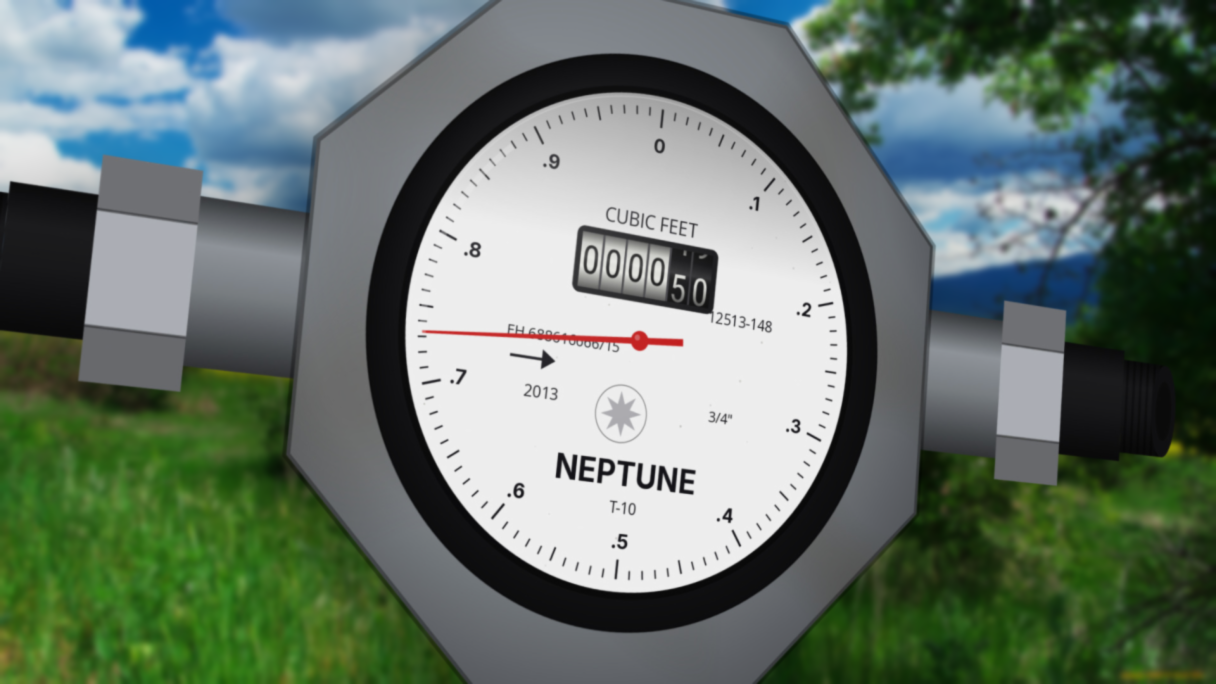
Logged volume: value=49.73 unit=ft³
